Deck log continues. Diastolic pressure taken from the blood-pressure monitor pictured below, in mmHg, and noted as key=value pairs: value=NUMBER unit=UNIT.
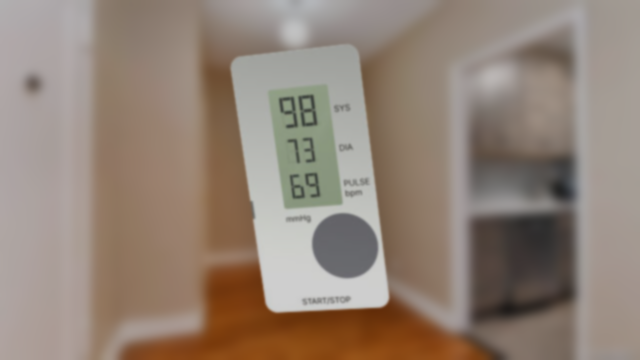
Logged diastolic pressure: value=73 unit=mmHg
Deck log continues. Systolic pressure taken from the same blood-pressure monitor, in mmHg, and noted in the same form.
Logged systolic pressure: value=98 unit=mmHg
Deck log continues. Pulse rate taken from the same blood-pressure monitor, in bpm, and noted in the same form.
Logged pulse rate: value=69 unit=bpm
